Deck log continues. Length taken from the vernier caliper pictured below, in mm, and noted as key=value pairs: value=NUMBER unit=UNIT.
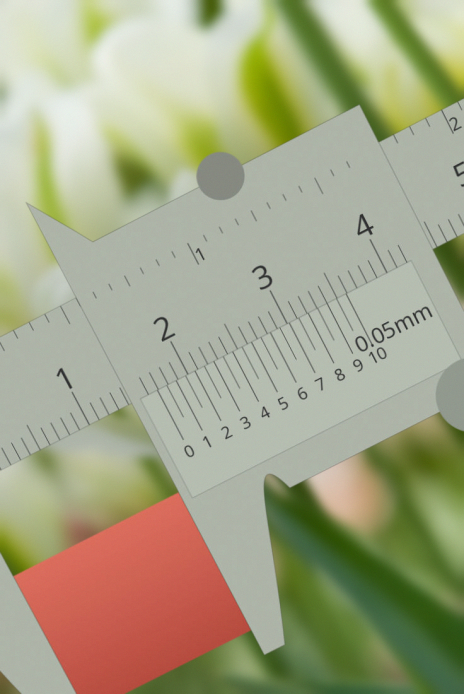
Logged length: value=16.9 unit=mm
